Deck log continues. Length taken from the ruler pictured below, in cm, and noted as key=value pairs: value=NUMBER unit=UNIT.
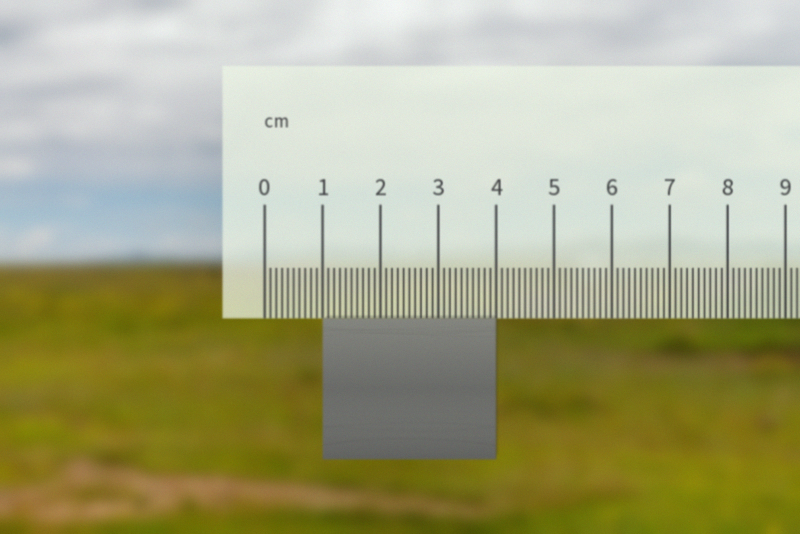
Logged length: value=3 unit=cm
